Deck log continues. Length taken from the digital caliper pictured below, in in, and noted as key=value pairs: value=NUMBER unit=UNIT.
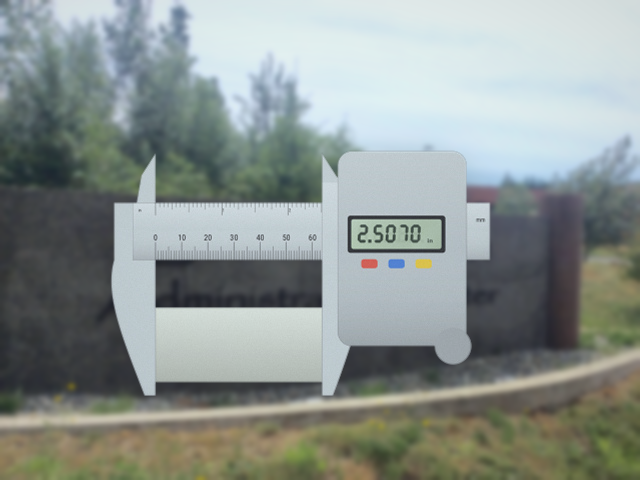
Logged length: value=2.5070 unit=in
